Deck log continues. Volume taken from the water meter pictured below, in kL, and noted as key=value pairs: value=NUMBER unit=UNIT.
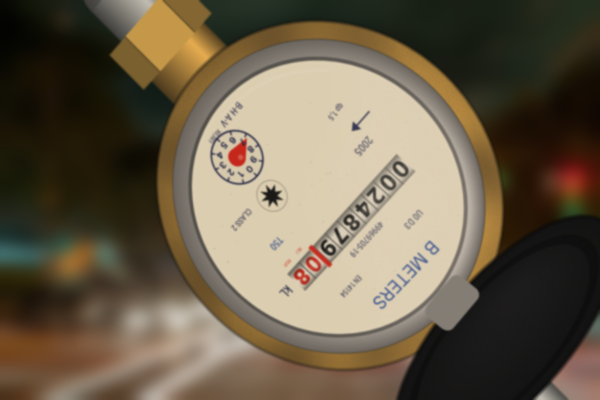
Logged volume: value=24879.087 unit=kL
